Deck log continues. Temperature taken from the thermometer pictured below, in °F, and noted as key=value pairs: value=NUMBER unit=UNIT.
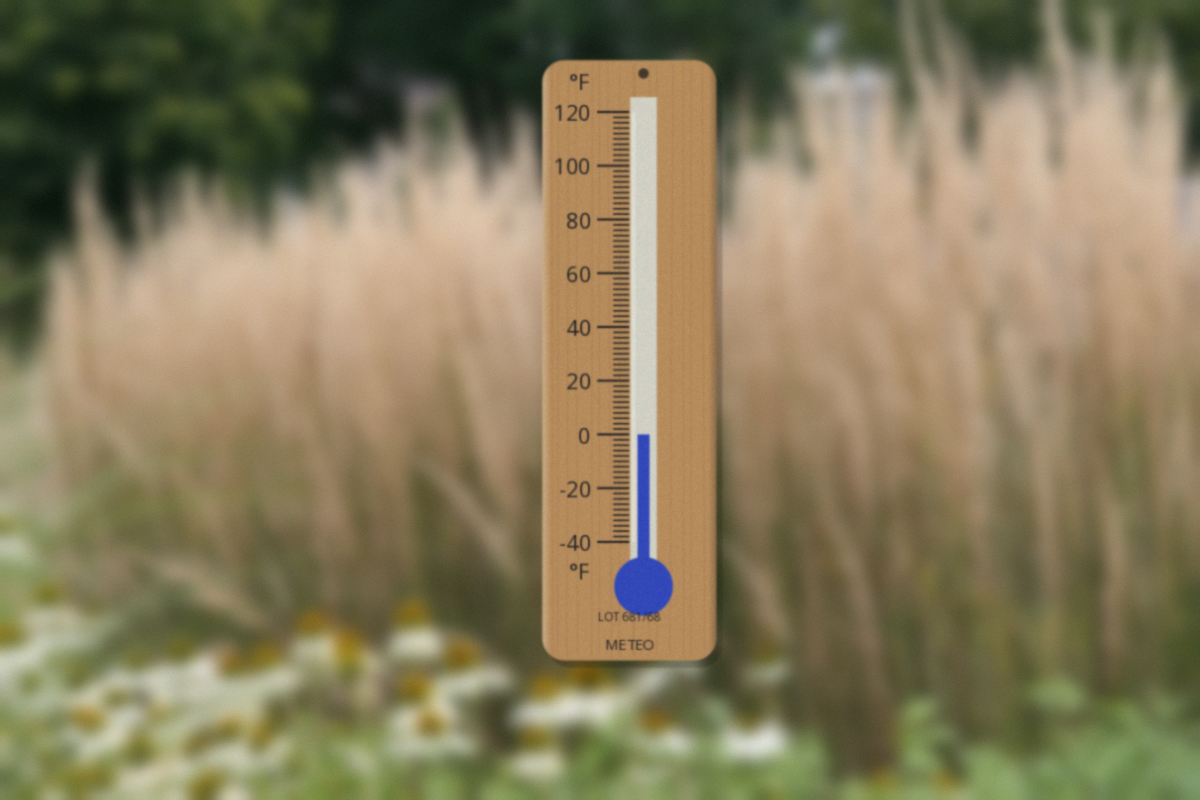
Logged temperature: value=0 unit=°F
